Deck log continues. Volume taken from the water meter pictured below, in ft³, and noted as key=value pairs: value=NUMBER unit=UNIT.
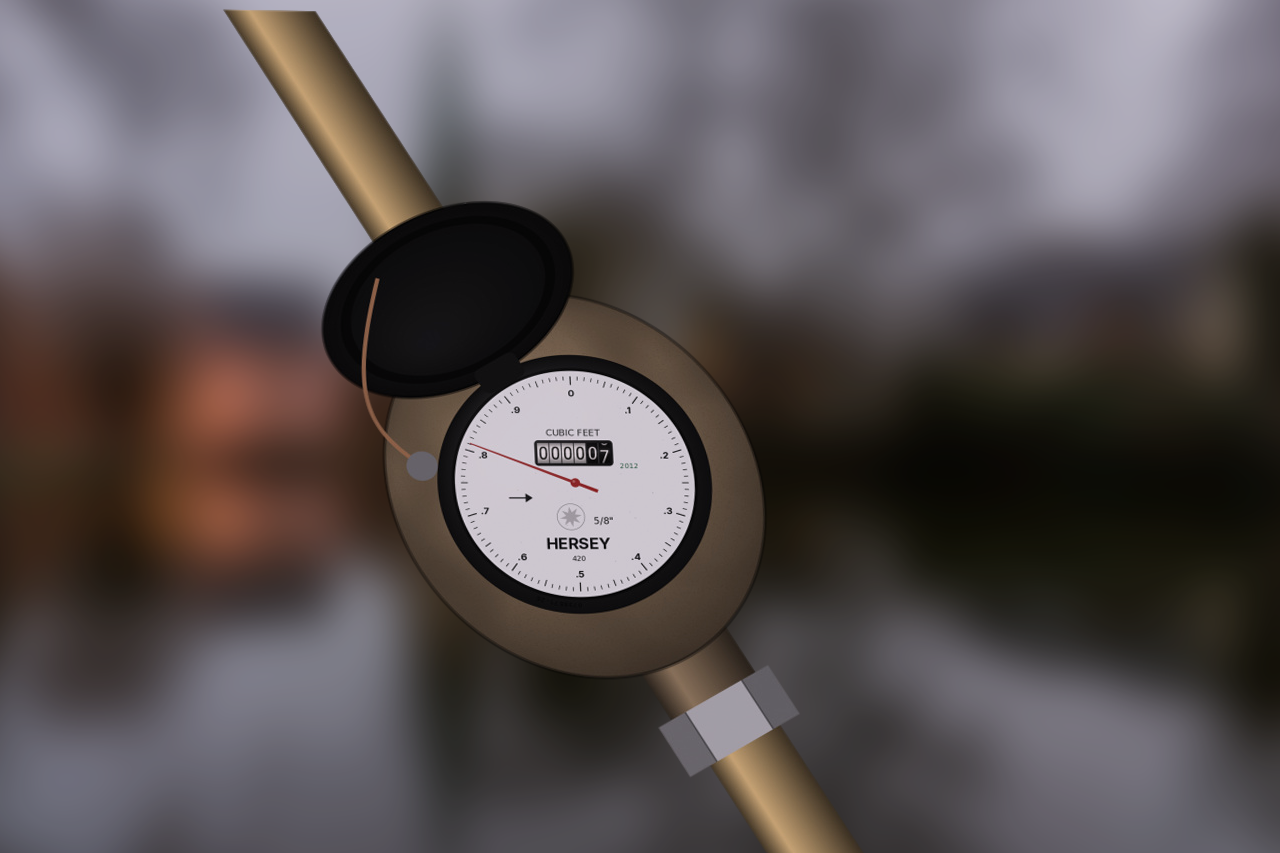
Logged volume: value=6.81 unit=ft³
